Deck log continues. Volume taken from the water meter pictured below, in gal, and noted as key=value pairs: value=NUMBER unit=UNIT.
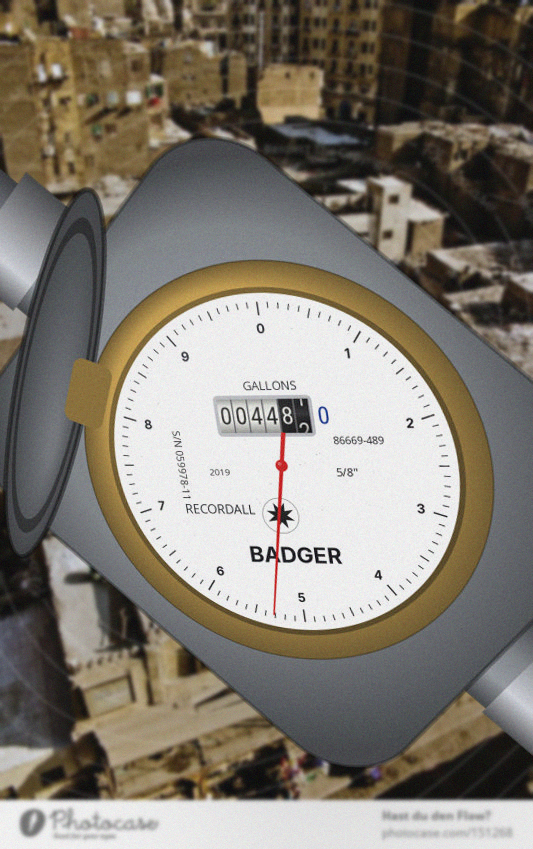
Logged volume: value=44815.3 unit=gal
